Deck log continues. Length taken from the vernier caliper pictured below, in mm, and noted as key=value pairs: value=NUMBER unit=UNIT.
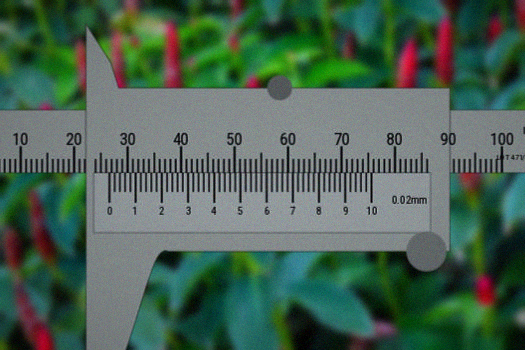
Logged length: value=26.6 unit=mm
